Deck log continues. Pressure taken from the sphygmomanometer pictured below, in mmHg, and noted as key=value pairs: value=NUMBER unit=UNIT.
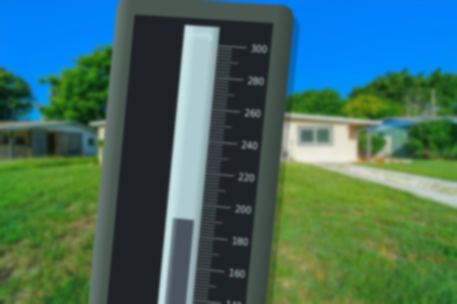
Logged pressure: value=190 unit=mmHg
